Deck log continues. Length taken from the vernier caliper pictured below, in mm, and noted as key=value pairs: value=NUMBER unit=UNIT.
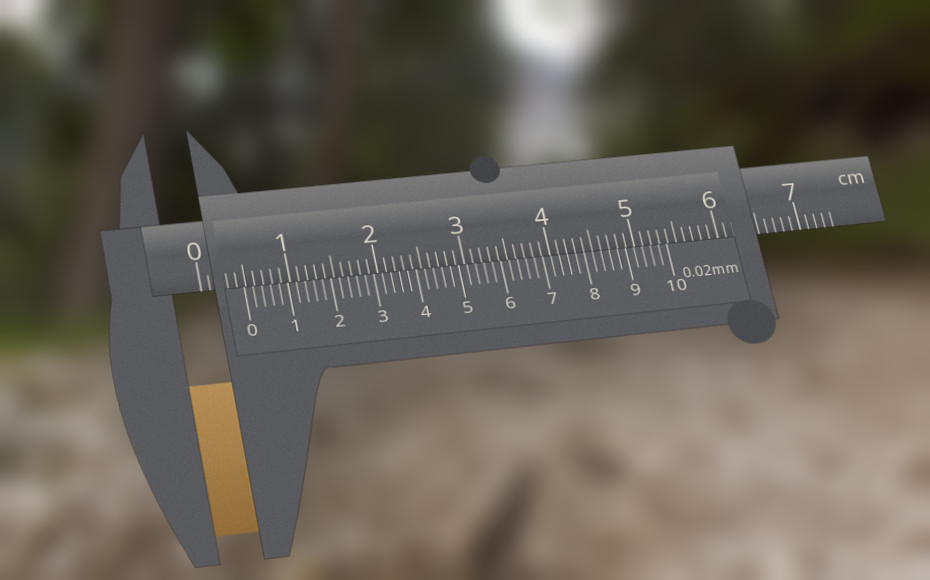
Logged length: value=4.8 unit=mm
